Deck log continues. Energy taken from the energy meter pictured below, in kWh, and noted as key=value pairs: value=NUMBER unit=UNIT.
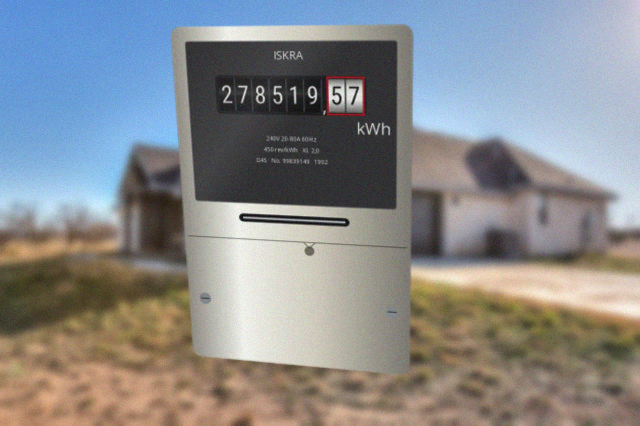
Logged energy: value=278519.57 unit=kWh
